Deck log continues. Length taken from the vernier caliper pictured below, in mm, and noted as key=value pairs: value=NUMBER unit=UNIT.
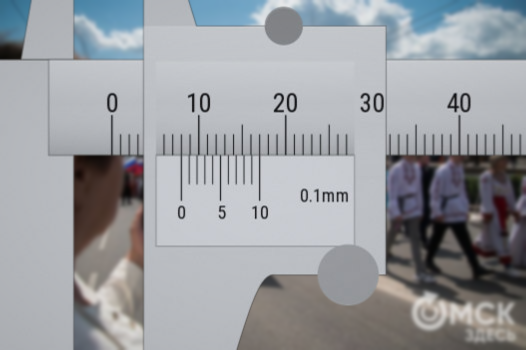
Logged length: value=8.0 unit=mm
